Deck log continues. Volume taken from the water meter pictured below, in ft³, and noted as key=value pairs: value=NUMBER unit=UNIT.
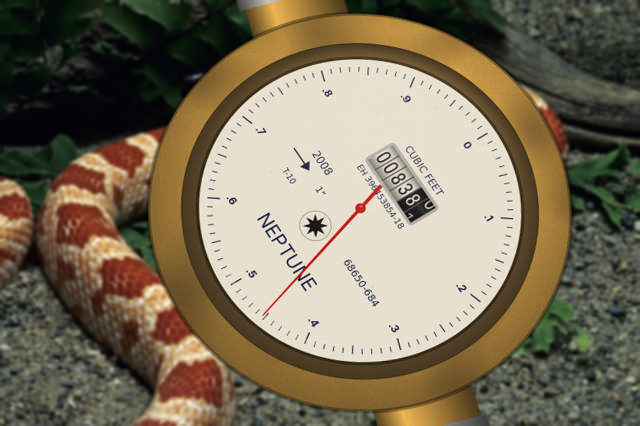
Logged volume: value=8380.45 unit=ft³
